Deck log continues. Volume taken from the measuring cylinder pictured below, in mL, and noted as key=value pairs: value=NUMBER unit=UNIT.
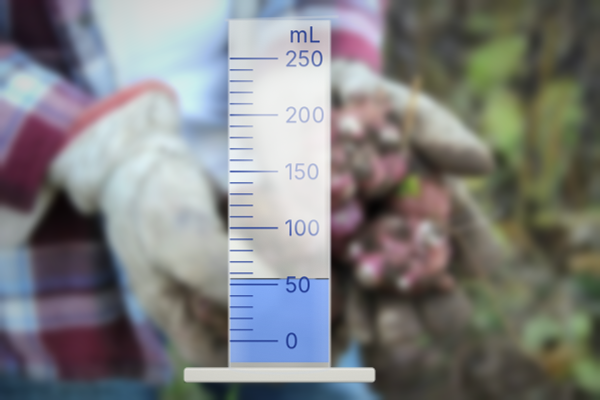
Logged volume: value=55 unit=mL
